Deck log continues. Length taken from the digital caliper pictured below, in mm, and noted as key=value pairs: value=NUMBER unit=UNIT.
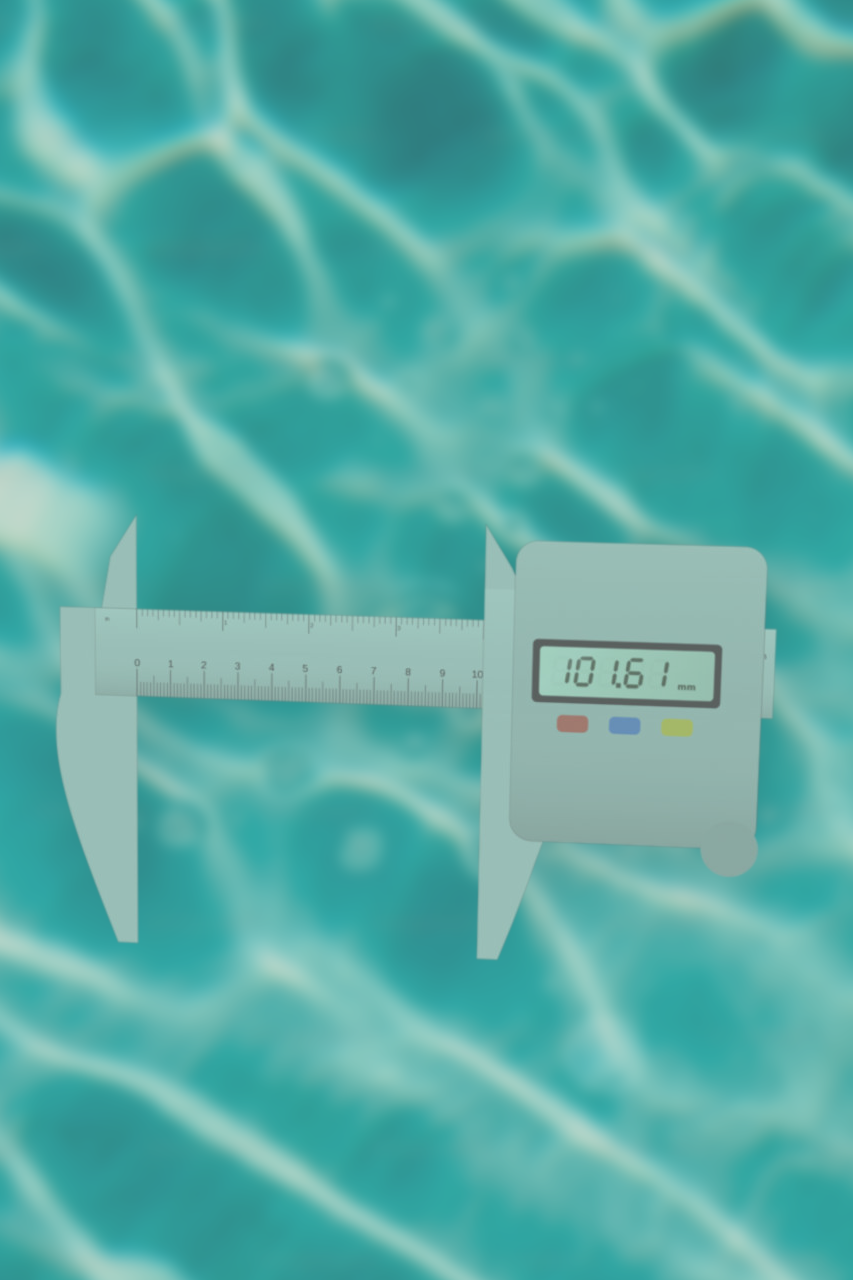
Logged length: value=101.61 unit=mm
